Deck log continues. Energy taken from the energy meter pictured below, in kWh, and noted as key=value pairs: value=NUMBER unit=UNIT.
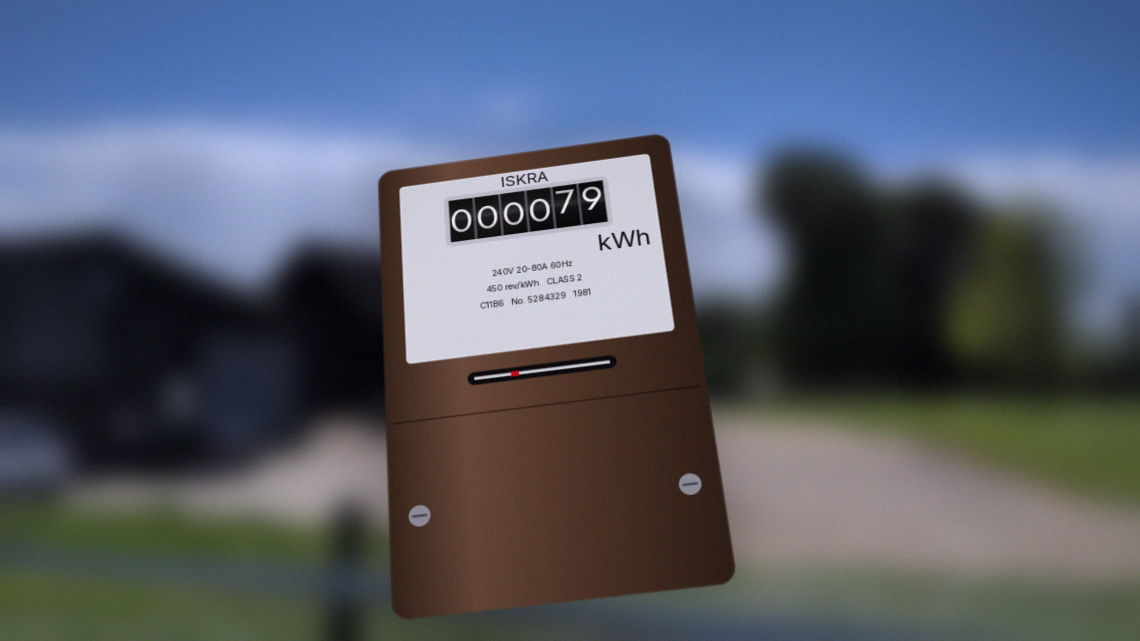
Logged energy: value=79 unit=kWh
